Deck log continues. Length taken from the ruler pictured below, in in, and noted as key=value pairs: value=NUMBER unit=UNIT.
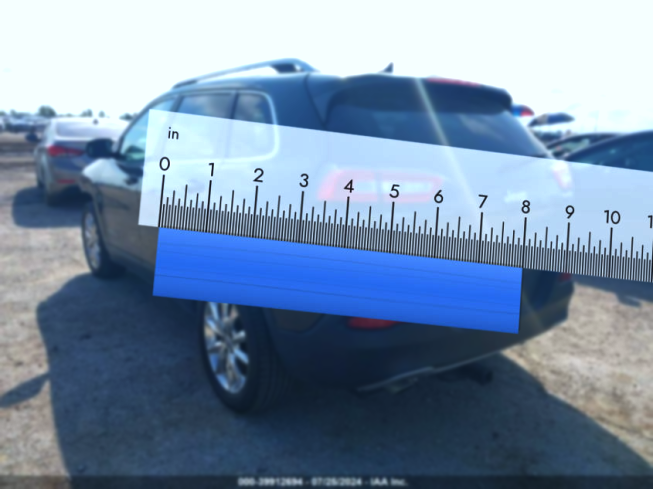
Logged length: value=8 unit=in
